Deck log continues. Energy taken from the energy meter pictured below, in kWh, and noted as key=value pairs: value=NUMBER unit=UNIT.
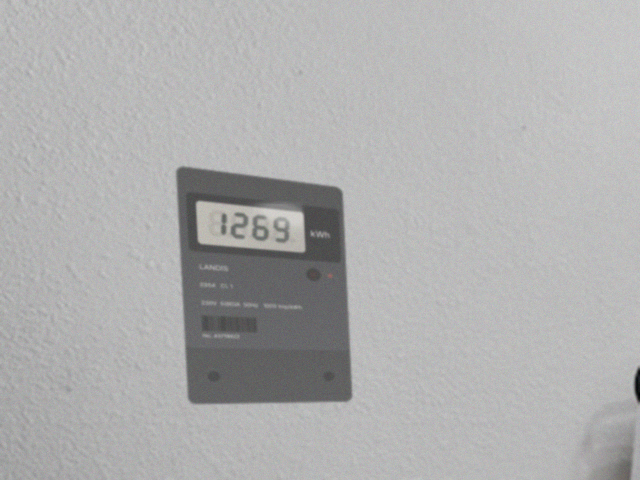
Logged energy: value=1269 unit=kWh
